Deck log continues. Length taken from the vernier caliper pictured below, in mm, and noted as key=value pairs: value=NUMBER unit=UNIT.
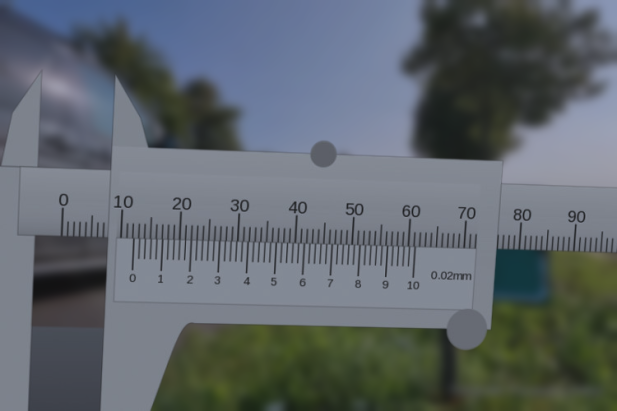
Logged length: value=12.2 unit=mm
